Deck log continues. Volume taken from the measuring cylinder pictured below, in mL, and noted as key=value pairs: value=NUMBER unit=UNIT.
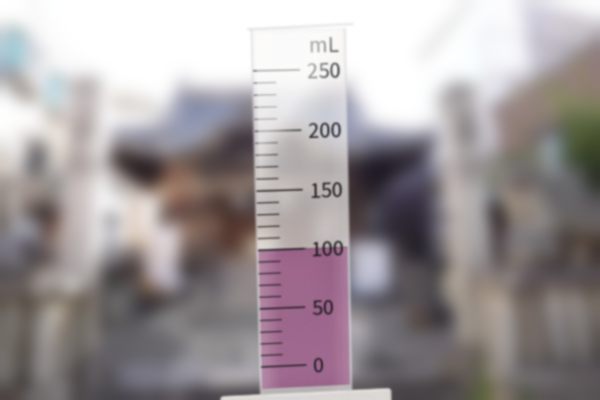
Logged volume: value=100 unit=mL
